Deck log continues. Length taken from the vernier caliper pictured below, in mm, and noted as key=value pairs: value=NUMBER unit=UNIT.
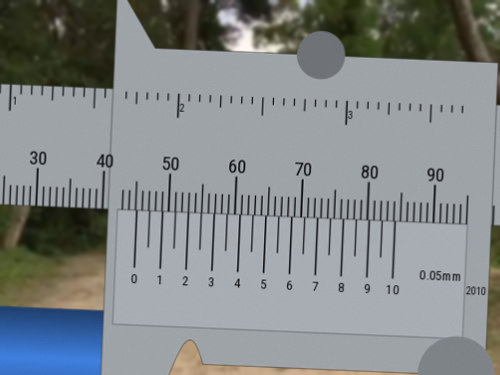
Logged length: value=45.2 unit=mm
